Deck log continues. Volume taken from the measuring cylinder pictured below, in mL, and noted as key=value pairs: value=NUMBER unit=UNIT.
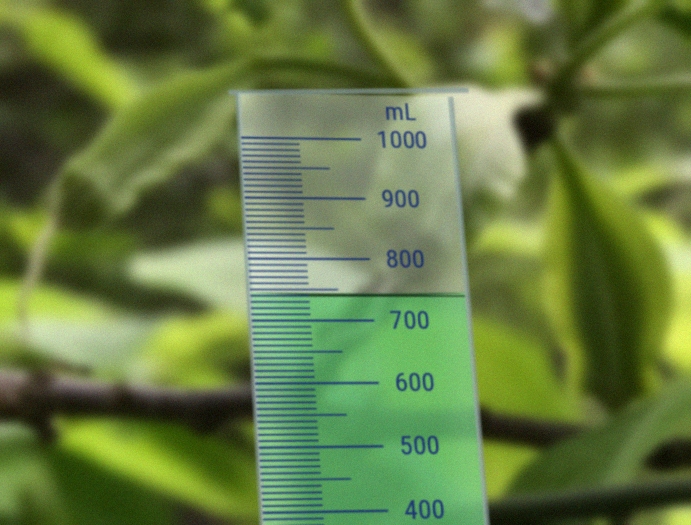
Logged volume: value=740 unit=mL
